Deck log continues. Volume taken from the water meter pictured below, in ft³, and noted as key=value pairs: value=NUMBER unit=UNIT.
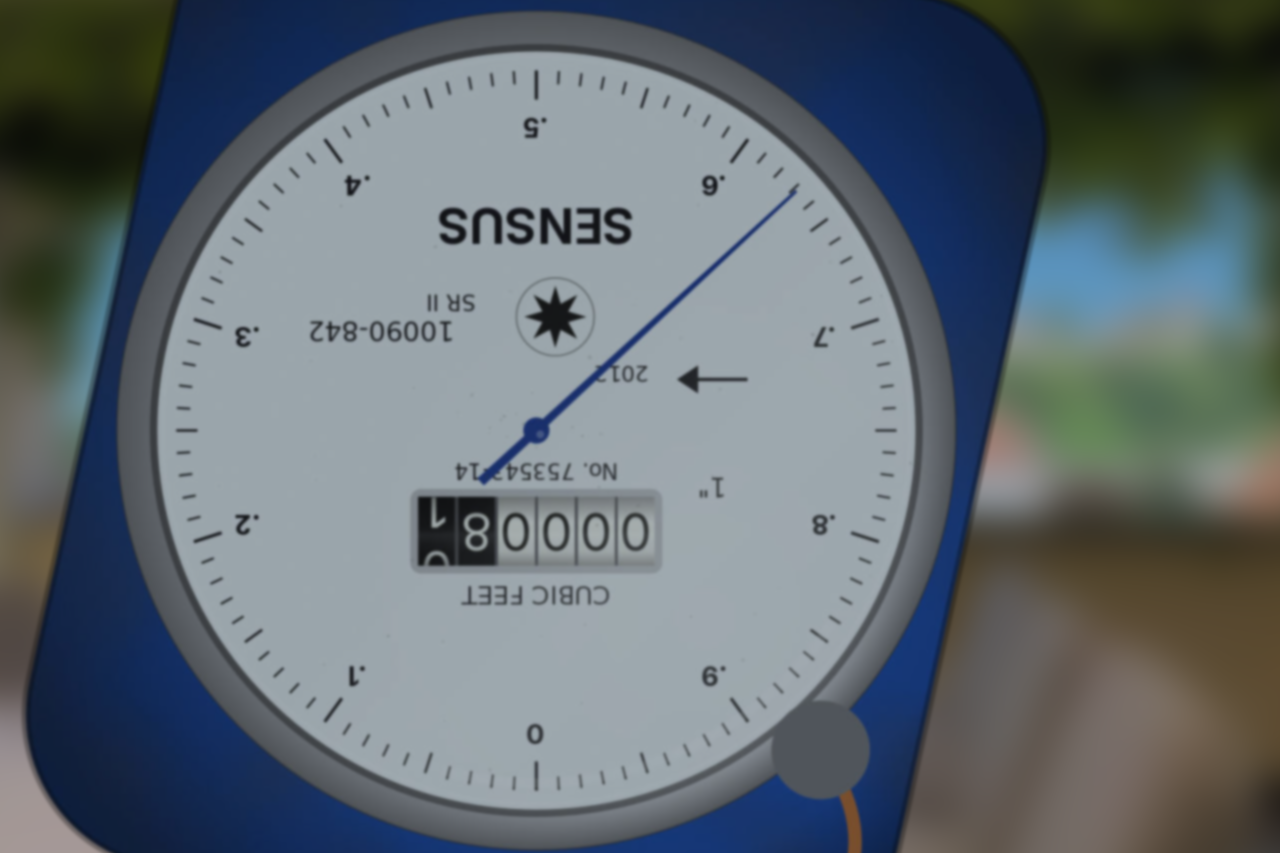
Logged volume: value=80.63 unit=ft³
